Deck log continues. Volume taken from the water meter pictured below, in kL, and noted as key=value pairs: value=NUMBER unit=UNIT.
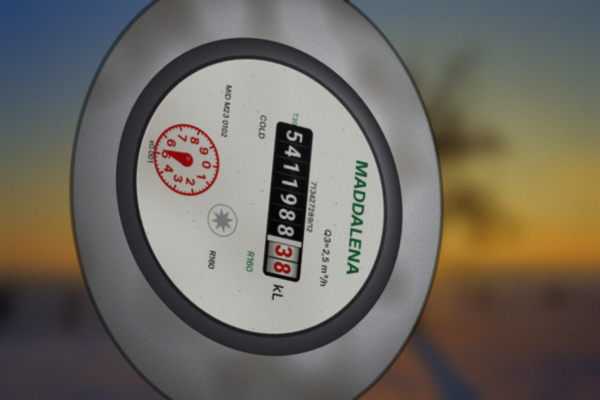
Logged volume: value=5411988.385 unit=kL
